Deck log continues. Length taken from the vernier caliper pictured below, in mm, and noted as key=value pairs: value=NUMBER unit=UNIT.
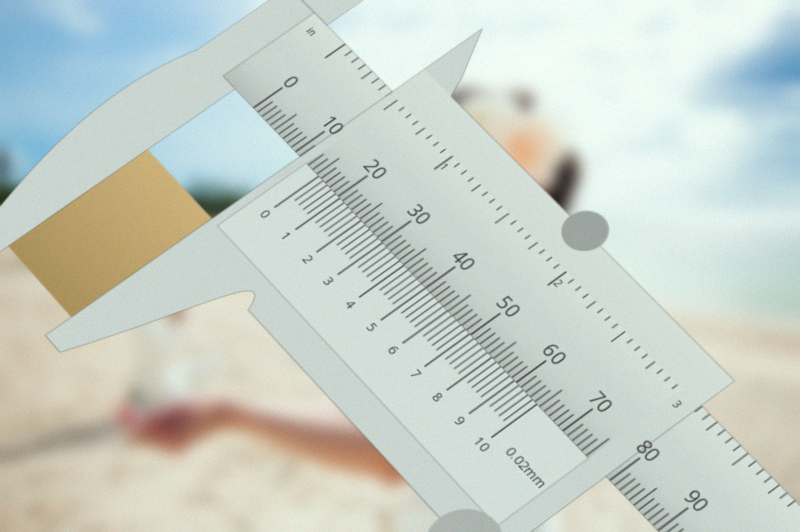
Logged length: value=15.5 unit=mm
